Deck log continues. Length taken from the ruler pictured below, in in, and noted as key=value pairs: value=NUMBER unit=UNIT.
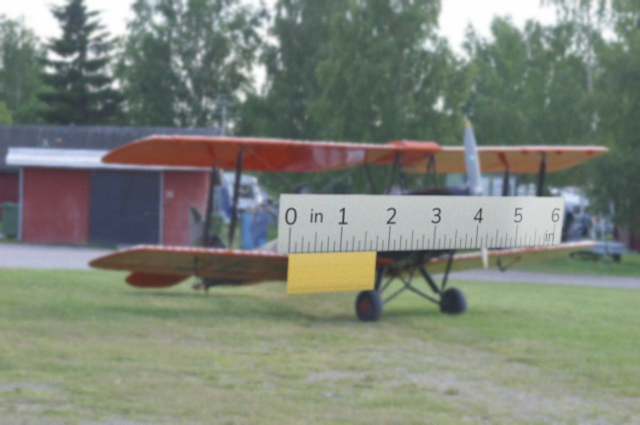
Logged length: value=1.75 unit=in
